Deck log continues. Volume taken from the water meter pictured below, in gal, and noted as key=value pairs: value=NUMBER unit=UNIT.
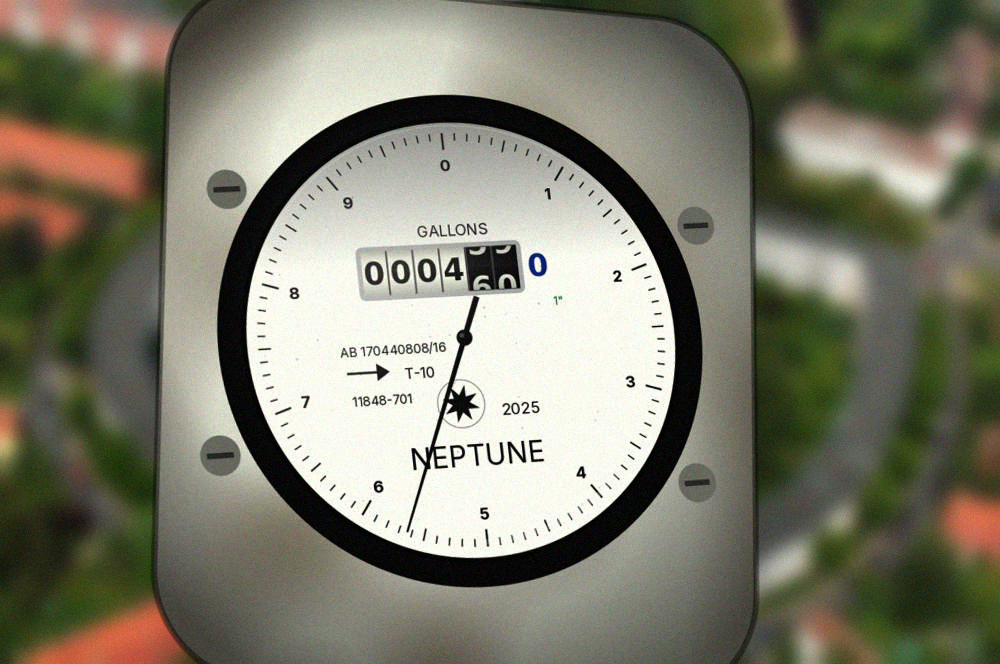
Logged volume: value=4595.6 unit=gal
